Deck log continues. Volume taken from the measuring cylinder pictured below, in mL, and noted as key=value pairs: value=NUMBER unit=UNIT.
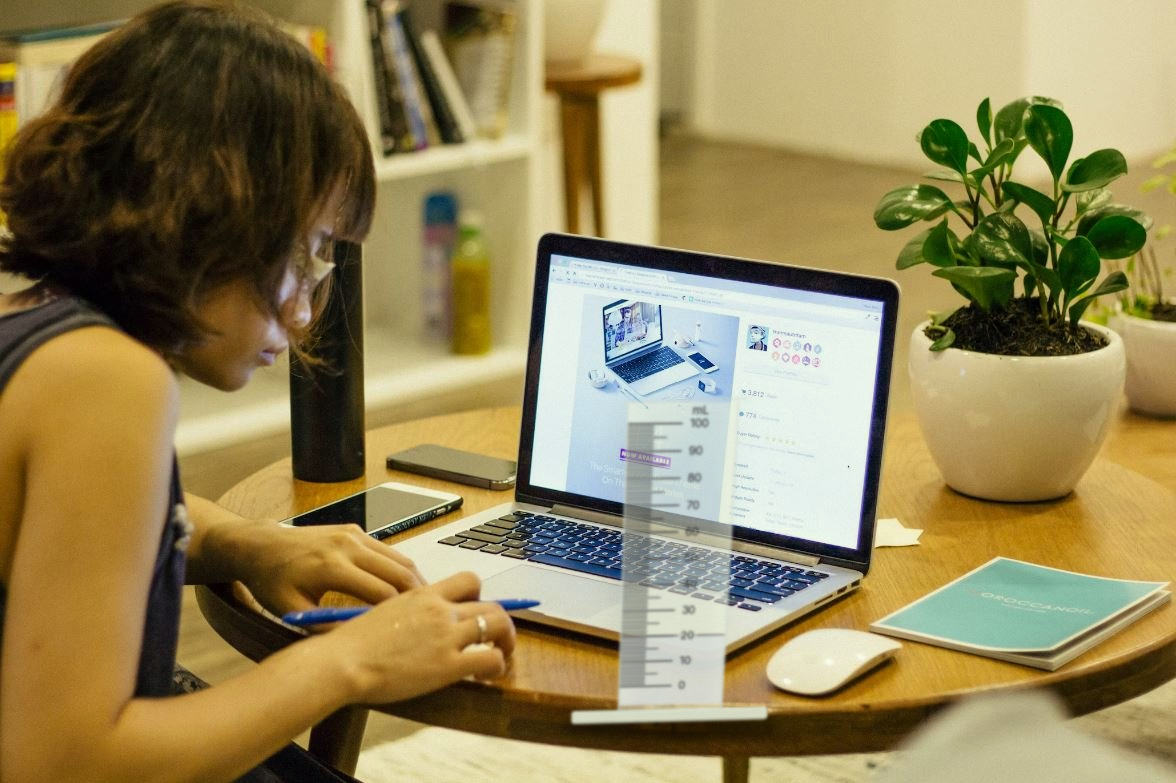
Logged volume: value=20 unit=mL
